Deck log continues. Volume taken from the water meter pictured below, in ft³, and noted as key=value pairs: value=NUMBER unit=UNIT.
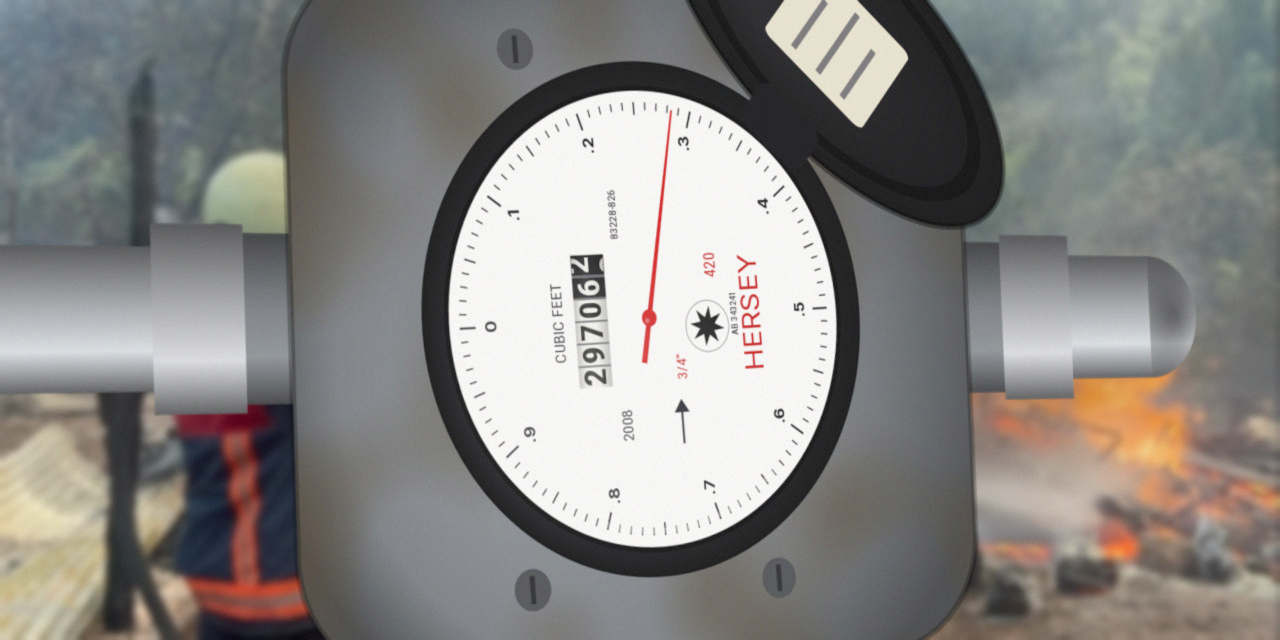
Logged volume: value=297062.28 unit=ft³
